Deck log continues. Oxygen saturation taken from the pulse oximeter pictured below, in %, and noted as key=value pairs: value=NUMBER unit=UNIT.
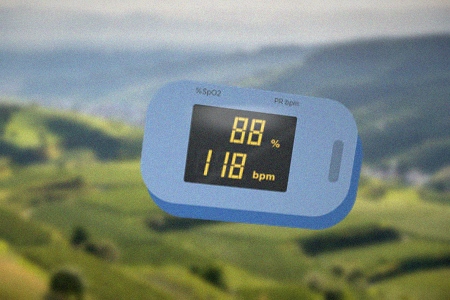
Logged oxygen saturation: value=88 unit=%
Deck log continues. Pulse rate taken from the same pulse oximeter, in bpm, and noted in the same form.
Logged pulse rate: value=118 unit=bpm
